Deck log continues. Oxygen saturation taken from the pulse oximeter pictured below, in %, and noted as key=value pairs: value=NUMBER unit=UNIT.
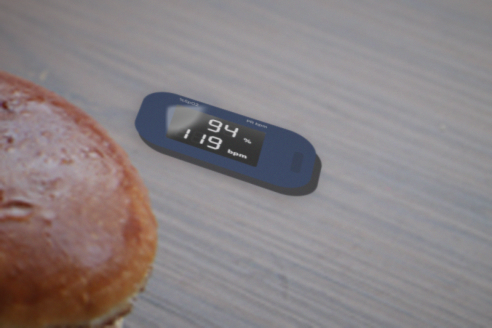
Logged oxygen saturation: value=94 unit=%
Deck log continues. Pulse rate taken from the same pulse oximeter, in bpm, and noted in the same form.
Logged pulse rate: value=119 unit=bpm
